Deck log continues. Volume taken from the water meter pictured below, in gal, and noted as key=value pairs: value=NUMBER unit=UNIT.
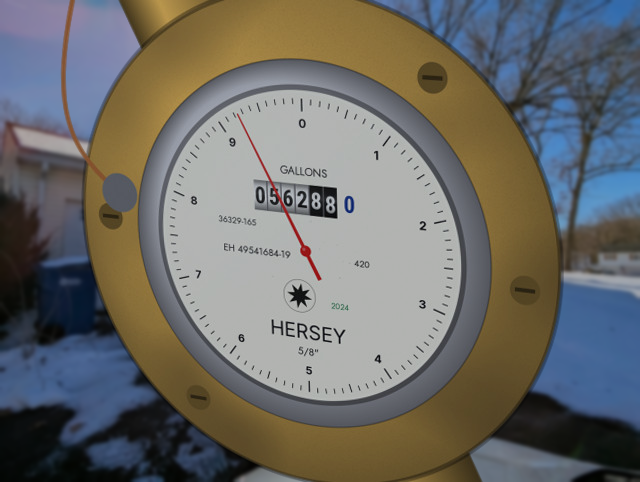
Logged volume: value=562879.2 unit=gal
